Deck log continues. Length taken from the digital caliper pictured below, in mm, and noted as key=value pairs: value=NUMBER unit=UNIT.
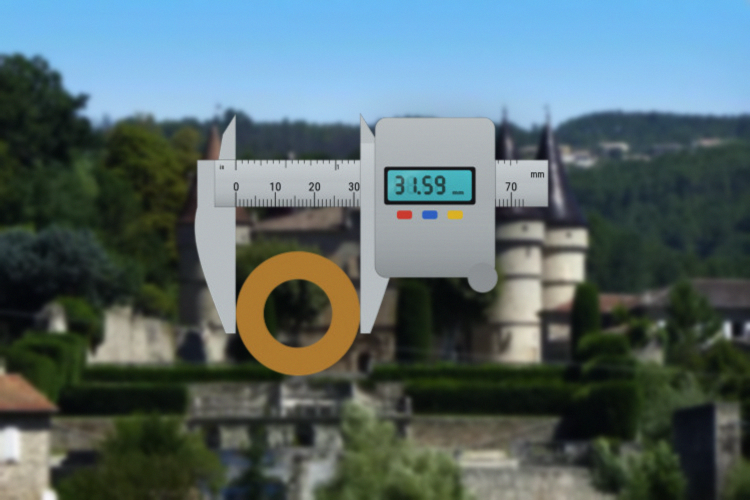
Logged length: value=31.59 unit=mm
